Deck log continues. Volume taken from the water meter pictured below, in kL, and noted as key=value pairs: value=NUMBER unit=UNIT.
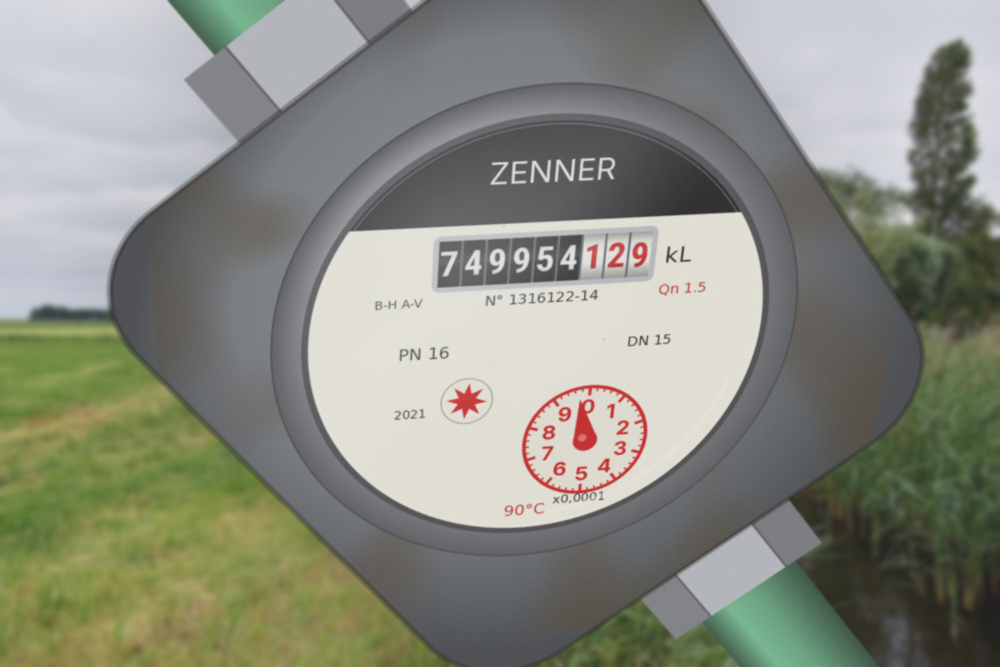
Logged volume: value=749954.1289 unit=kL
